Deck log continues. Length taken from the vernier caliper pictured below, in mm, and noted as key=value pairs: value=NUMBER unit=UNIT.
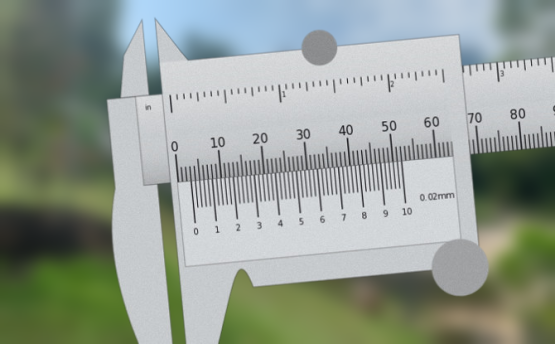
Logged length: value=3.0 unit=mm
